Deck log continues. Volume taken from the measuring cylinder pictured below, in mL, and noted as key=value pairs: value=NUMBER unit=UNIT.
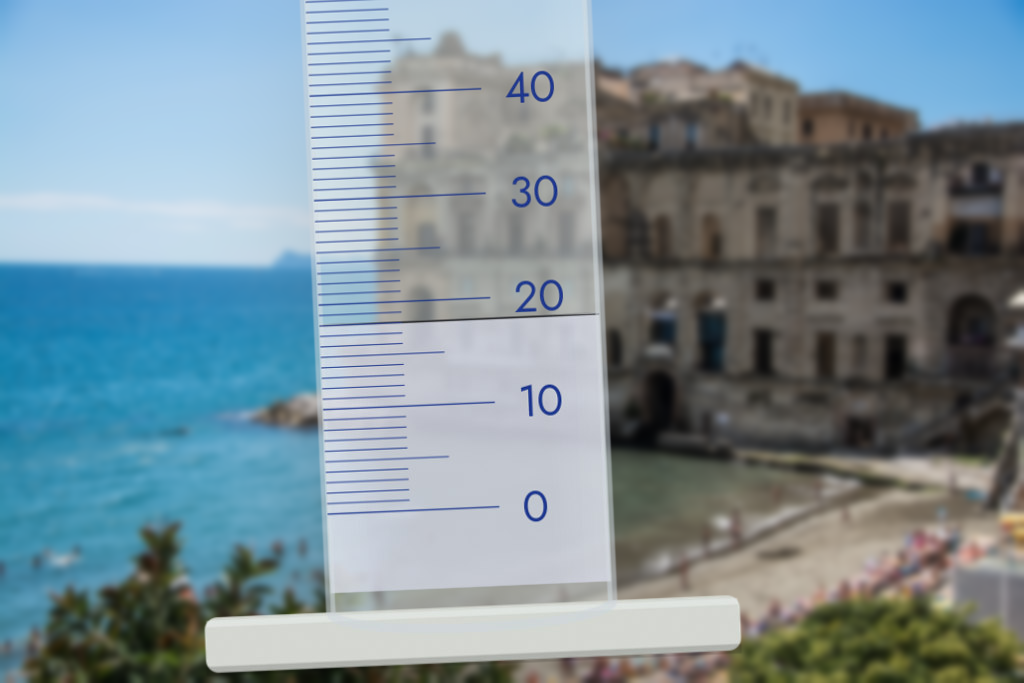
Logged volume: value=18 unit=mL
